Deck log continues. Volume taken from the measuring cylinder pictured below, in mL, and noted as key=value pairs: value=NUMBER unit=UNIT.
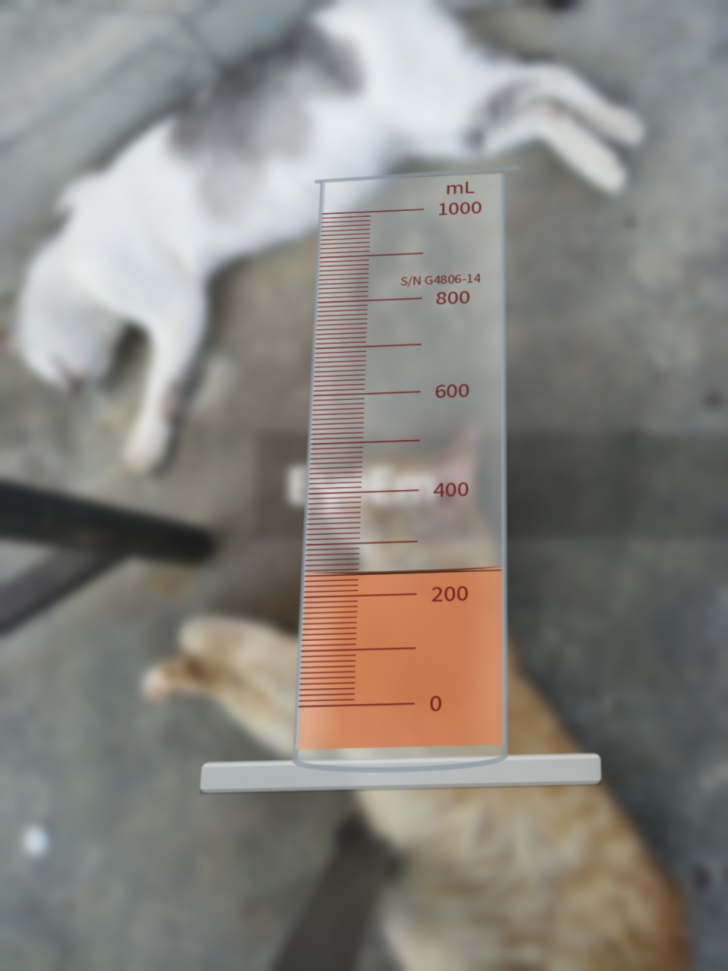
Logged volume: value=240 unit=mL
